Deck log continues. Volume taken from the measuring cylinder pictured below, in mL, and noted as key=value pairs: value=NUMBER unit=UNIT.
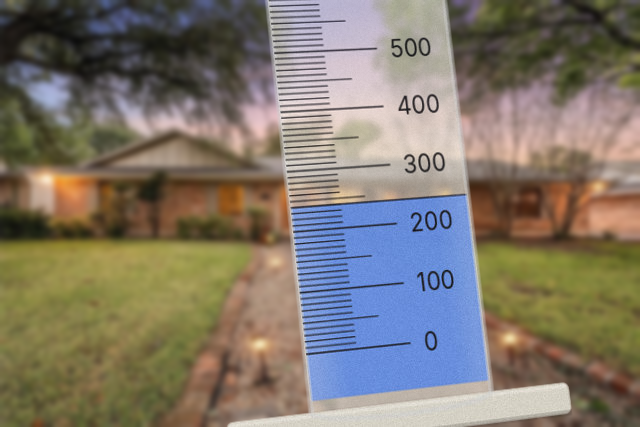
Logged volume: value=240 unit=mL
